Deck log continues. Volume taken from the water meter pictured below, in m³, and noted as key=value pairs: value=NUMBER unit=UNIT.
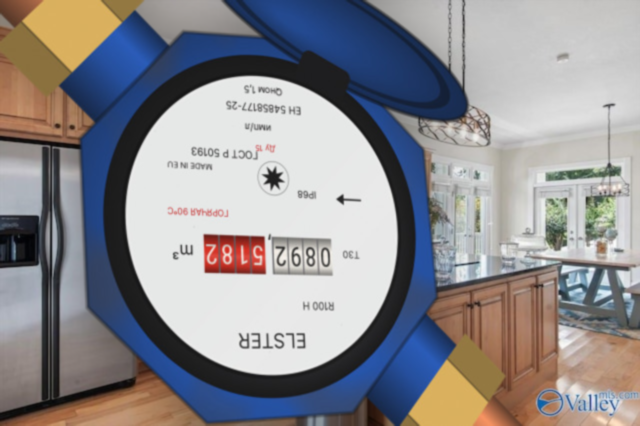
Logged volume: value=892.5182 unit=m³
